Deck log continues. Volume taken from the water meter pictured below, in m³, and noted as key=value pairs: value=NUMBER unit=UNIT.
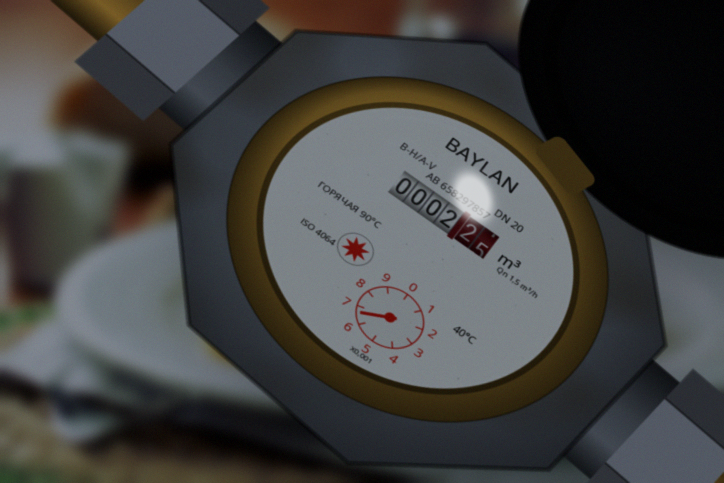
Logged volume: value=2.246 unit=m³
